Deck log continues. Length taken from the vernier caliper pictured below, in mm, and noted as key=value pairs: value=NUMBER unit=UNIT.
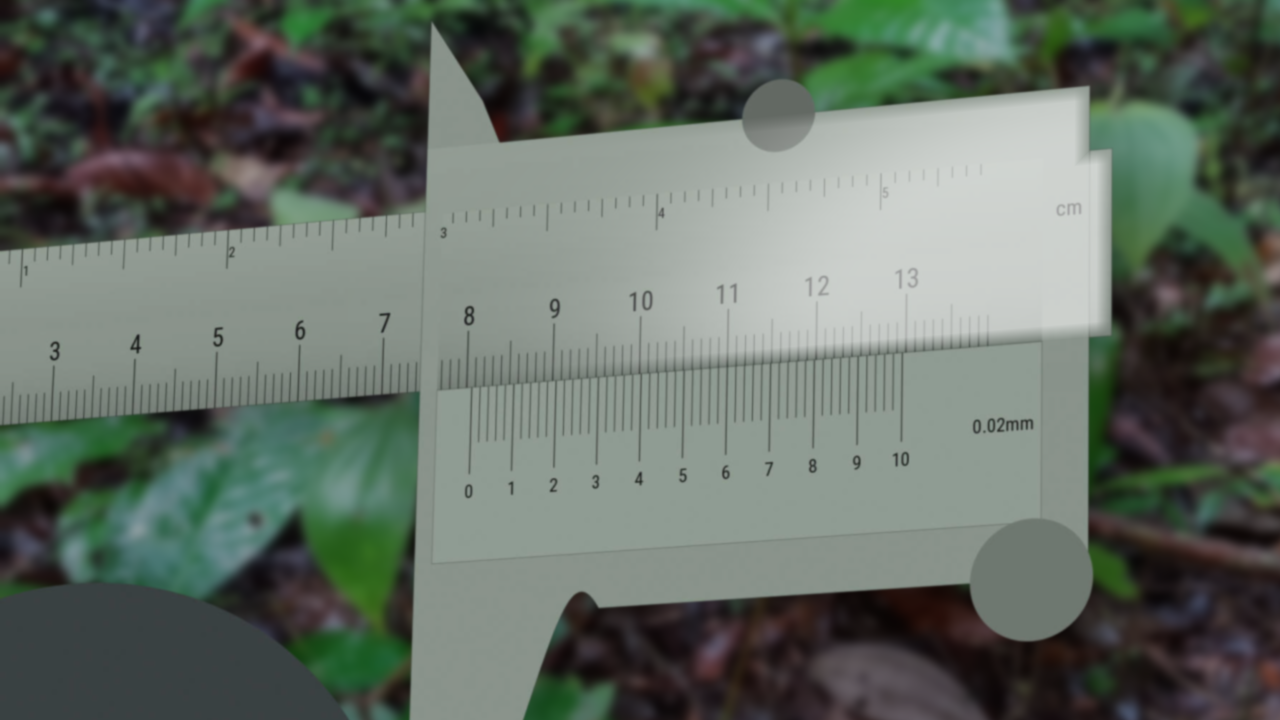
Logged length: value=80.6 unit=mm
